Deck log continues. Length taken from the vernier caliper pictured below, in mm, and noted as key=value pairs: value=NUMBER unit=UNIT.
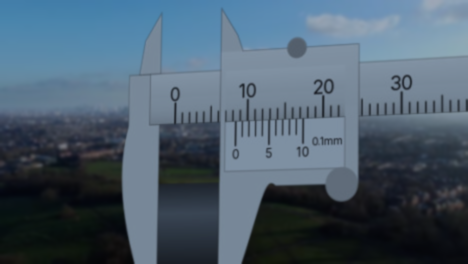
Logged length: value=8.4 unit=mm
